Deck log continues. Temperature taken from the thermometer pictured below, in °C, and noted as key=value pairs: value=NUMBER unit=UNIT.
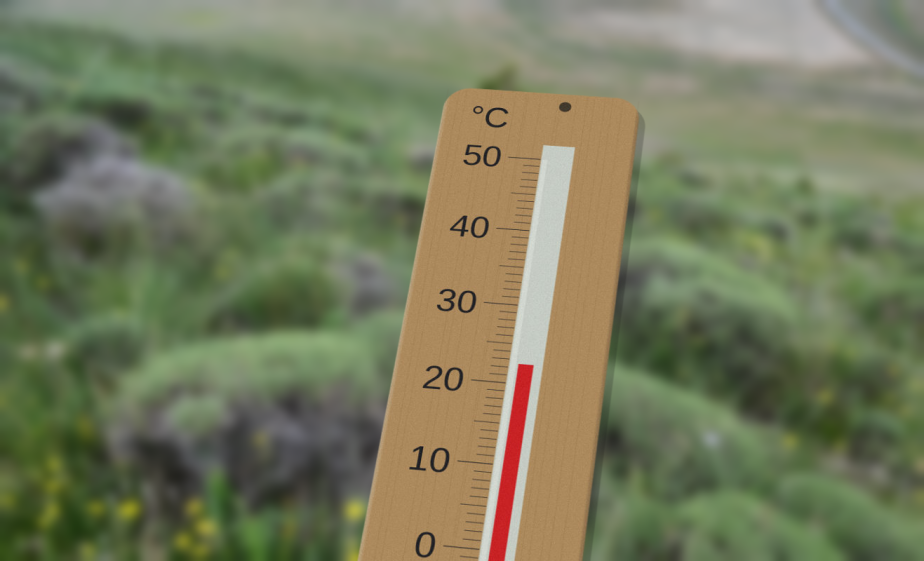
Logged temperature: value=22.5 unit=°C
